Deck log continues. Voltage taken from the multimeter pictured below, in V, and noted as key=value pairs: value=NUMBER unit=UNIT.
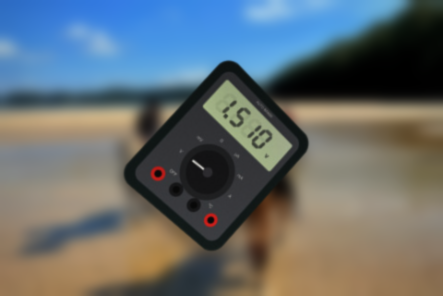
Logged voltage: value=1.510 unit=V
